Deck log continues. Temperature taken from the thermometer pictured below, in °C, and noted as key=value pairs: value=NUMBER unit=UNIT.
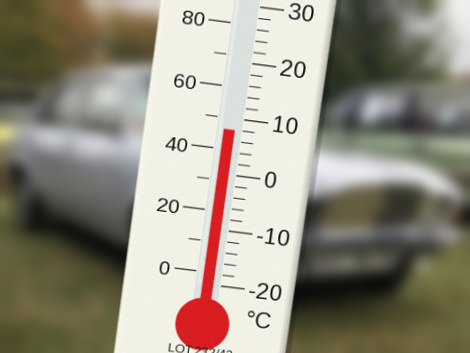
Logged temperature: value=8 unit=°C
